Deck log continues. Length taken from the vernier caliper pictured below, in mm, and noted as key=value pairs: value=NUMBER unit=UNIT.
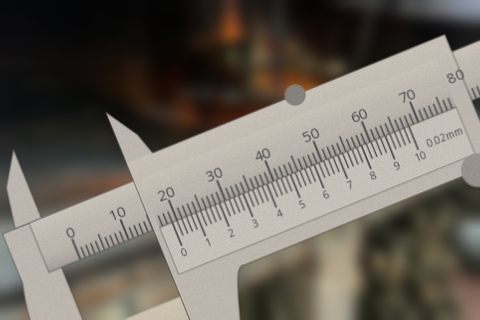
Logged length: value=19.0 unit=mm
